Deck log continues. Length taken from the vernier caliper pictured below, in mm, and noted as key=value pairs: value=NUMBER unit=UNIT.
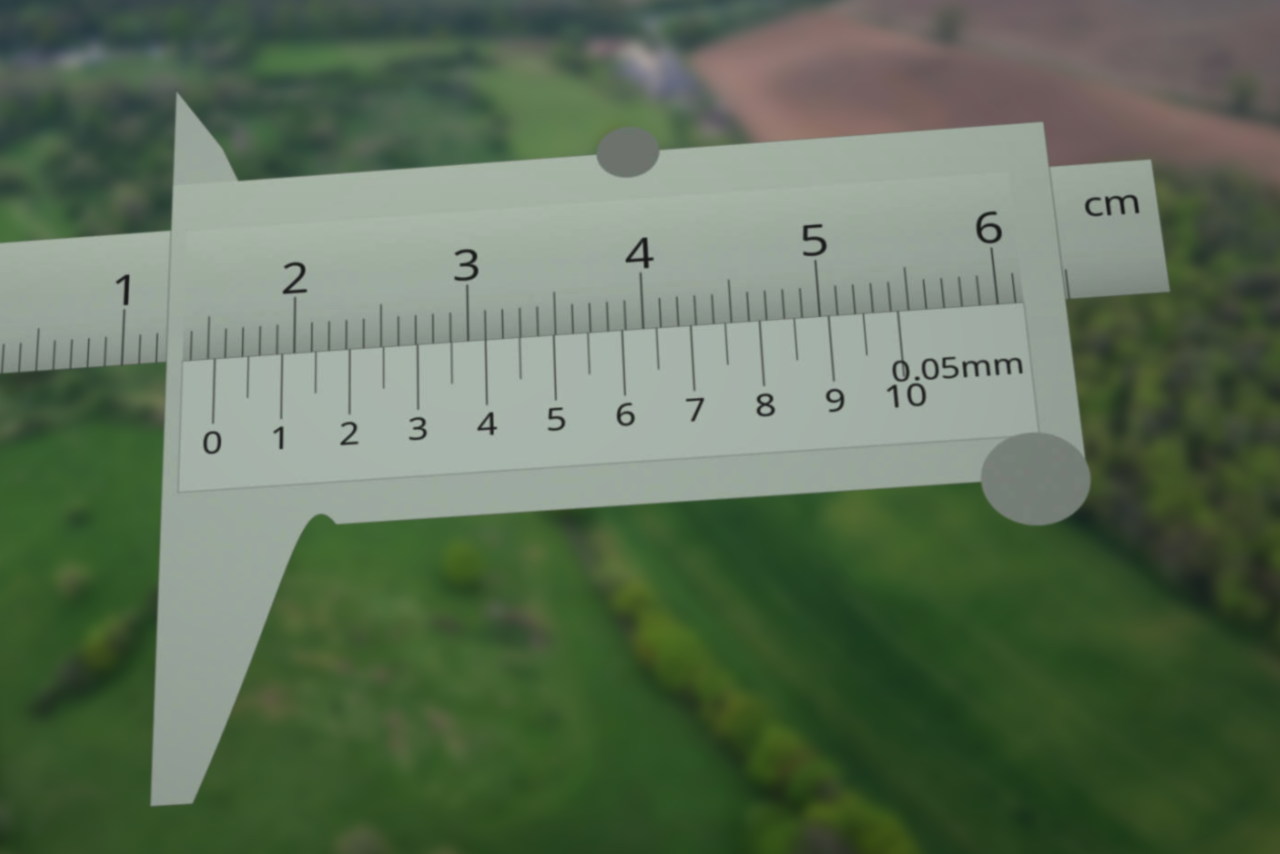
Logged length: value=15.4 unit=mm
